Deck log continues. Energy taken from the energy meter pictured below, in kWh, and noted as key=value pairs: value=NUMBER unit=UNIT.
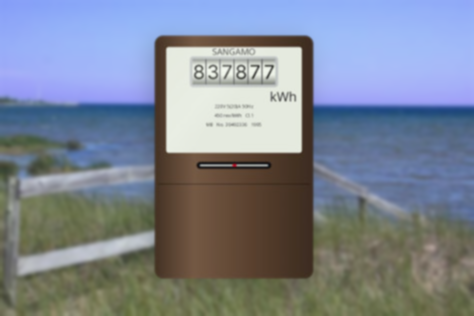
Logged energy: value=837877 unit=kWh
